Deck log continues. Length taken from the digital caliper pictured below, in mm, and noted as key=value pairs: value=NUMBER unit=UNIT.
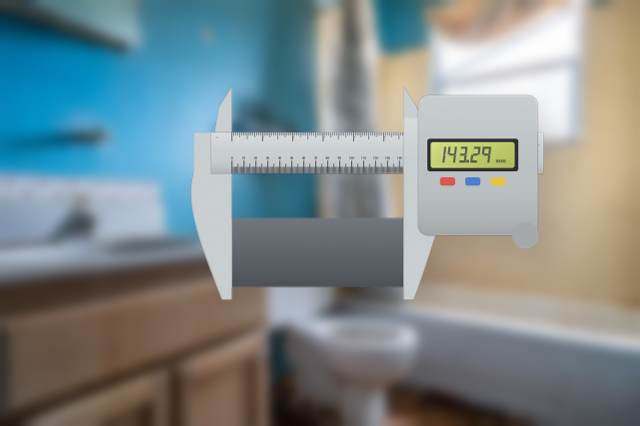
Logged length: value=143.29 unit=mm
